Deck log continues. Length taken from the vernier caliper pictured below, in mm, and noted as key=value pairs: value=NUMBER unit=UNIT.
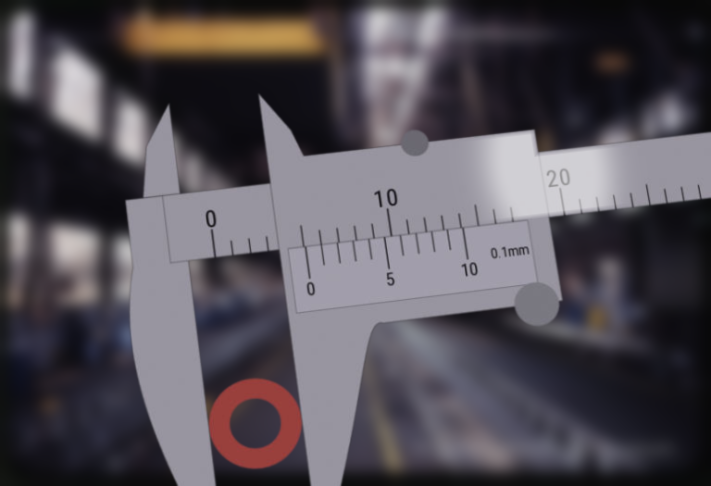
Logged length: value=5.1 unit=mm
